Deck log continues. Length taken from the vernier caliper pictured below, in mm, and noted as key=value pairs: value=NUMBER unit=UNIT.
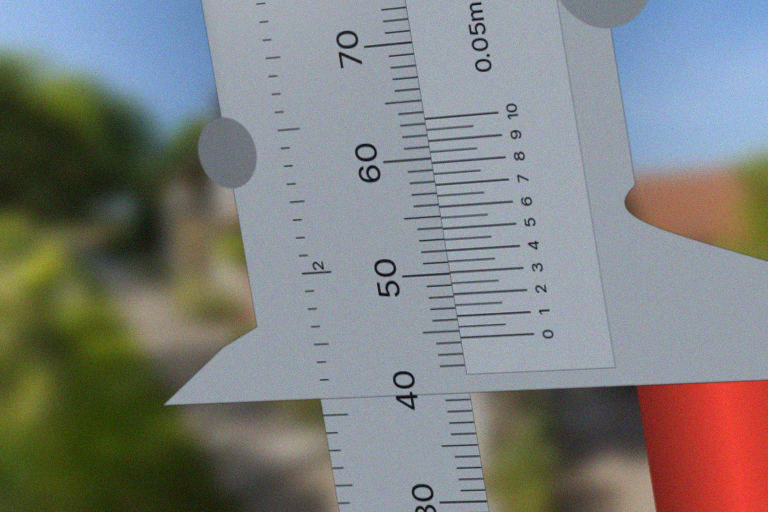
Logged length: value=44.4 unit=mm
